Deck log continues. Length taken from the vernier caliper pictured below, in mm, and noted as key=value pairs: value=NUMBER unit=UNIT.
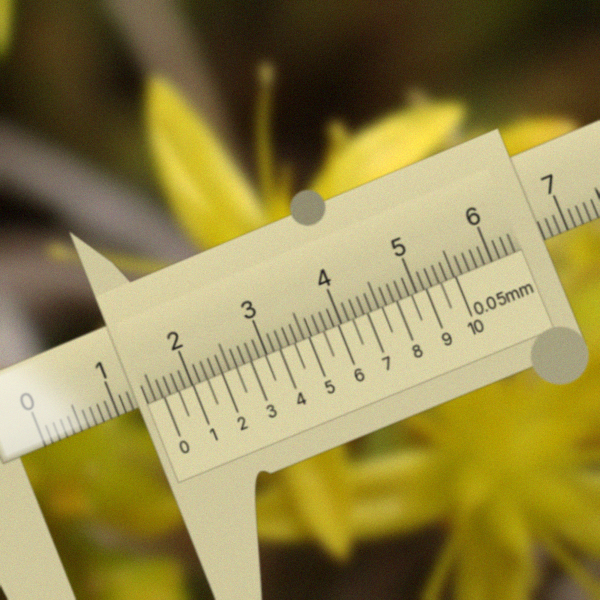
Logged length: value=16.2 unit=mm
